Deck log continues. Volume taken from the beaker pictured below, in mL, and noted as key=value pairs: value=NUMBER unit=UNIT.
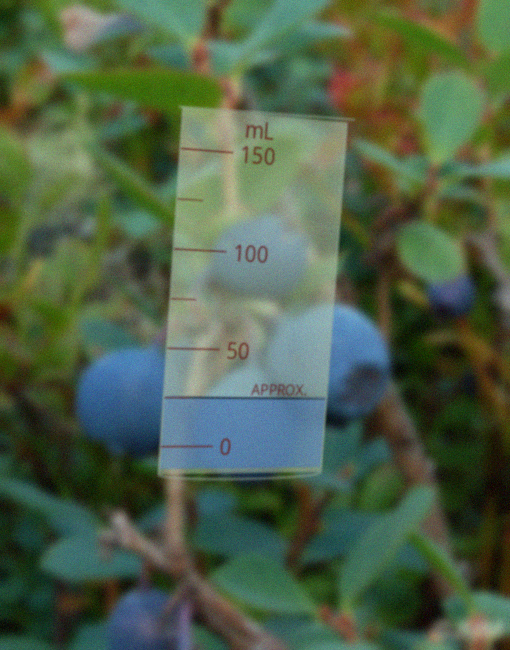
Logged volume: value=25 unit=mL
